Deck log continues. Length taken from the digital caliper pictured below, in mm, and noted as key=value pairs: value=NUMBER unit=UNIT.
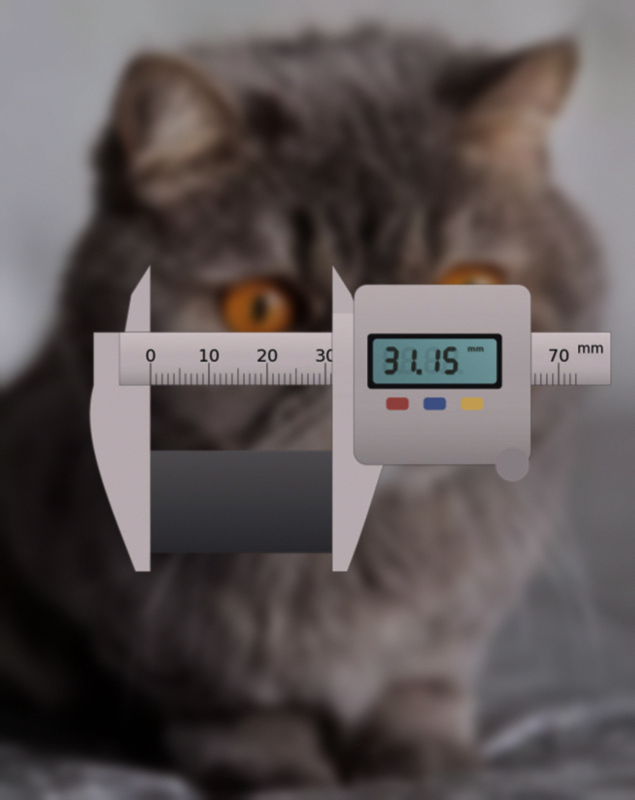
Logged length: value=31.15 unit=mm
